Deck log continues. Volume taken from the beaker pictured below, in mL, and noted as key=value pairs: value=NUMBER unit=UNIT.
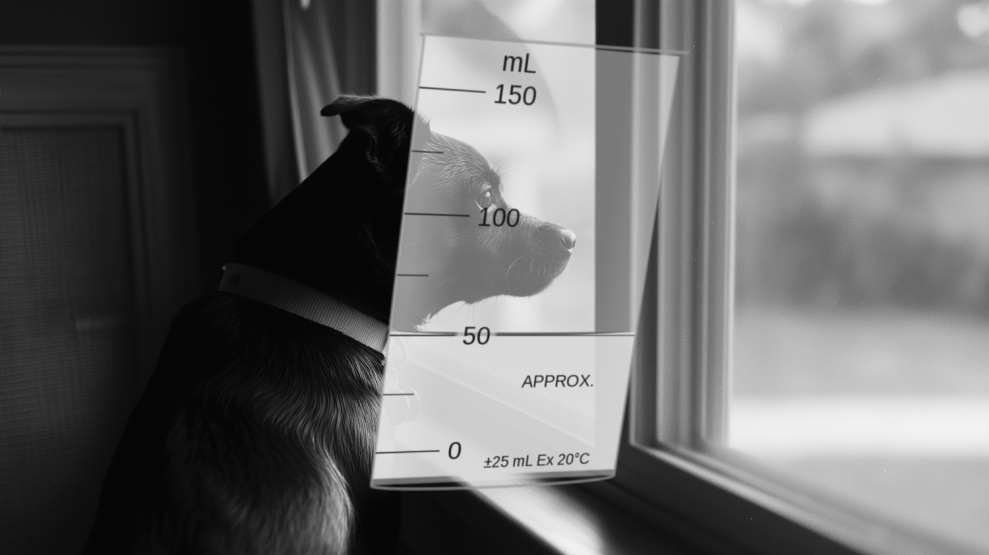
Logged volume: value=50 unit=mL
